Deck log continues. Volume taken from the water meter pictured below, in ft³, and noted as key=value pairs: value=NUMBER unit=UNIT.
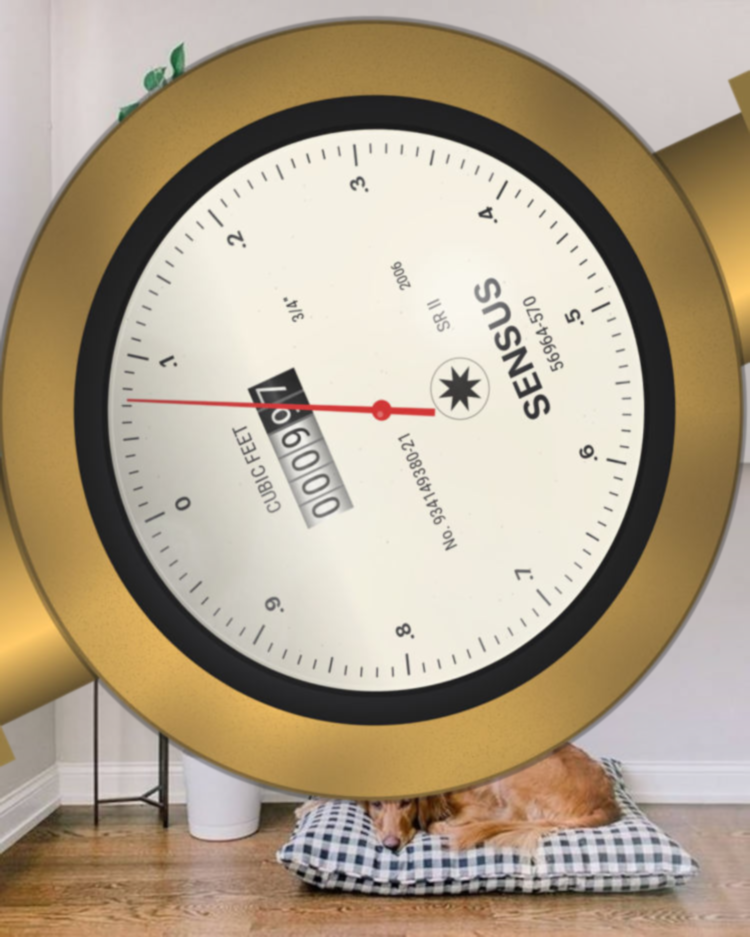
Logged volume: value=997.07 unit=ft³
